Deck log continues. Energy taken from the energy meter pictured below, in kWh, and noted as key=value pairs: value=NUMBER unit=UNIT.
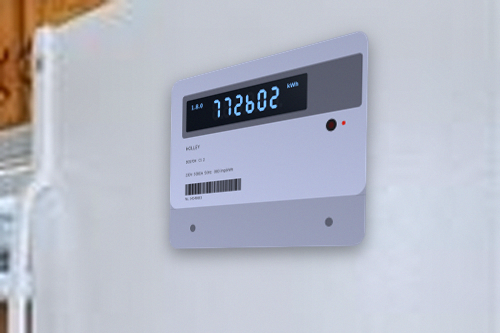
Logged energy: value=772602 unit=kWh
